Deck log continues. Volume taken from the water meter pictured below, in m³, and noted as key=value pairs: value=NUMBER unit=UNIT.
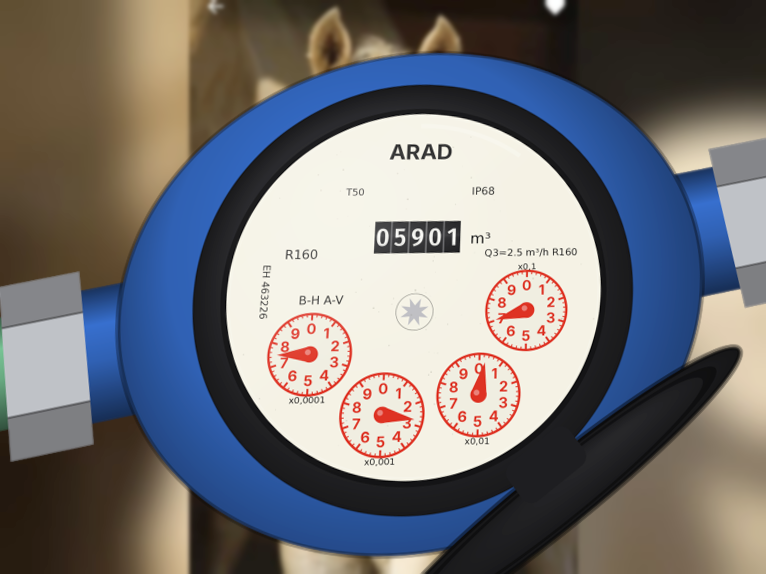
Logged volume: value=5901.7027 unit=m³
